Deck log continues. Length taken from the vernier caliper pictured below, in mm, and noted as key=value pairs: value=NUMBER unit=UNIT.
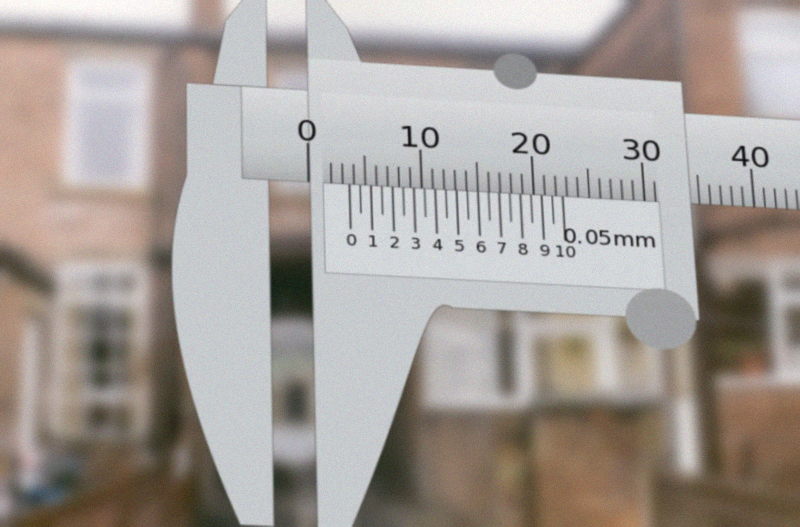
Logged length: value=3.6 unit=mm
